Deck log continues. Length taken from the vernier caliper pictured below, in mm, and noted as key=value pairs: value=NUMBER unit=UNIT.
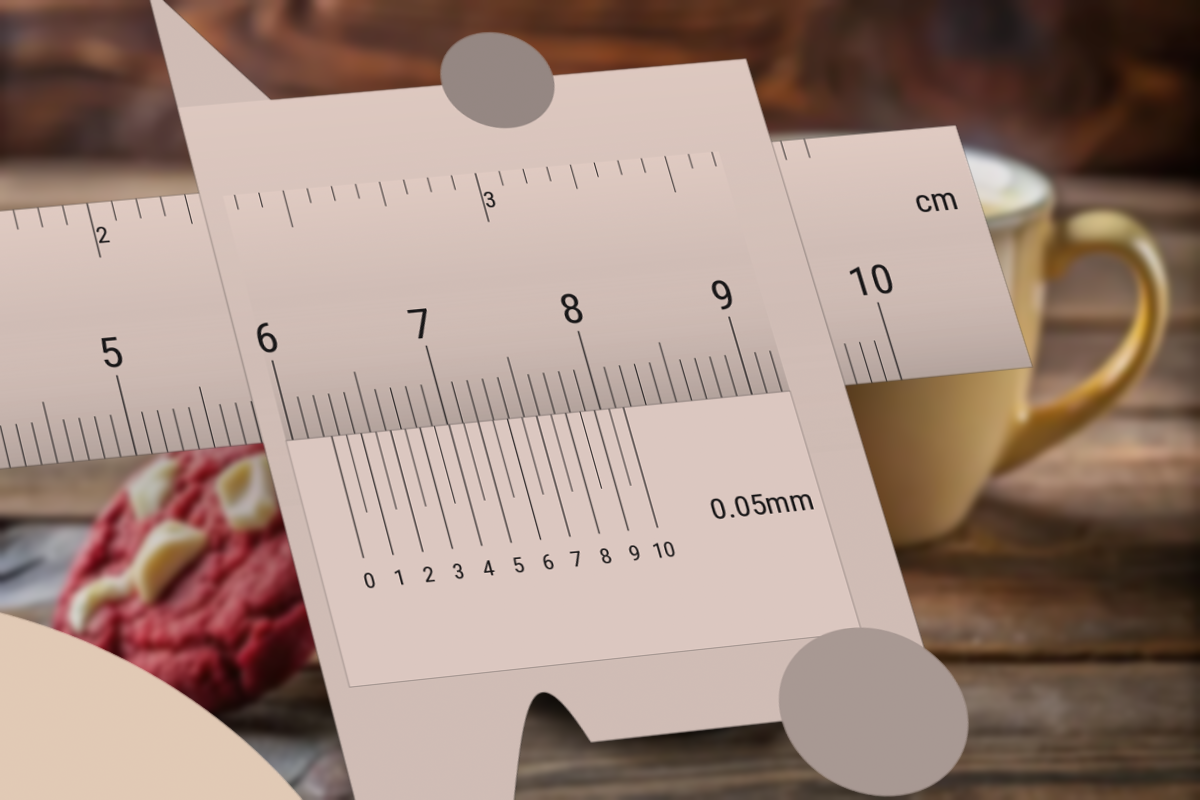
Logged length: value=62.5 unit=mm
